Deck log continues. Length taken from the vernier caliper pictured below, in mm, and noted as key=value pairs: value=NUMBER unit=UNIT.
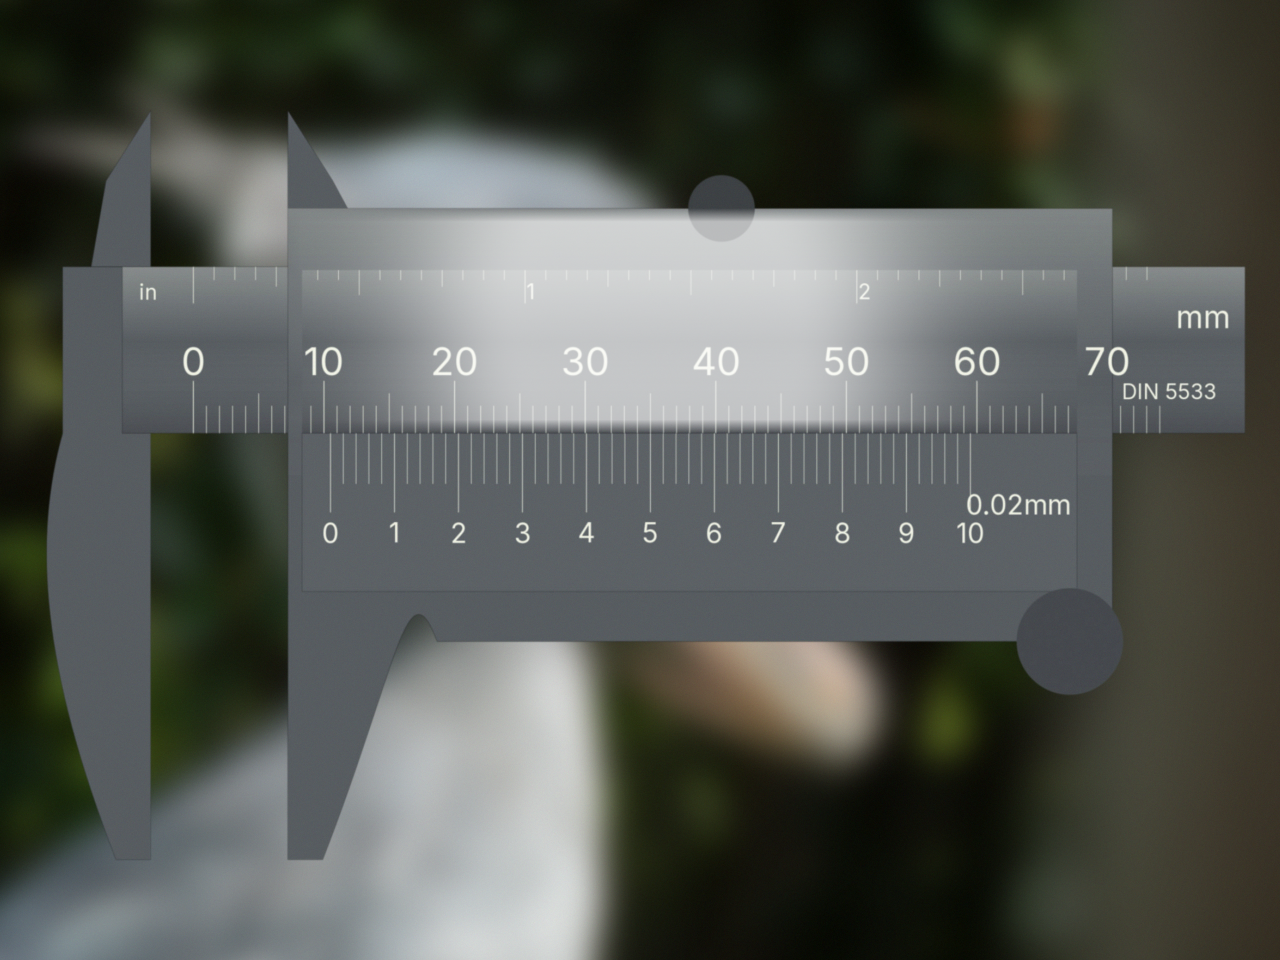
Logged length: value=10.5 unit=mm
